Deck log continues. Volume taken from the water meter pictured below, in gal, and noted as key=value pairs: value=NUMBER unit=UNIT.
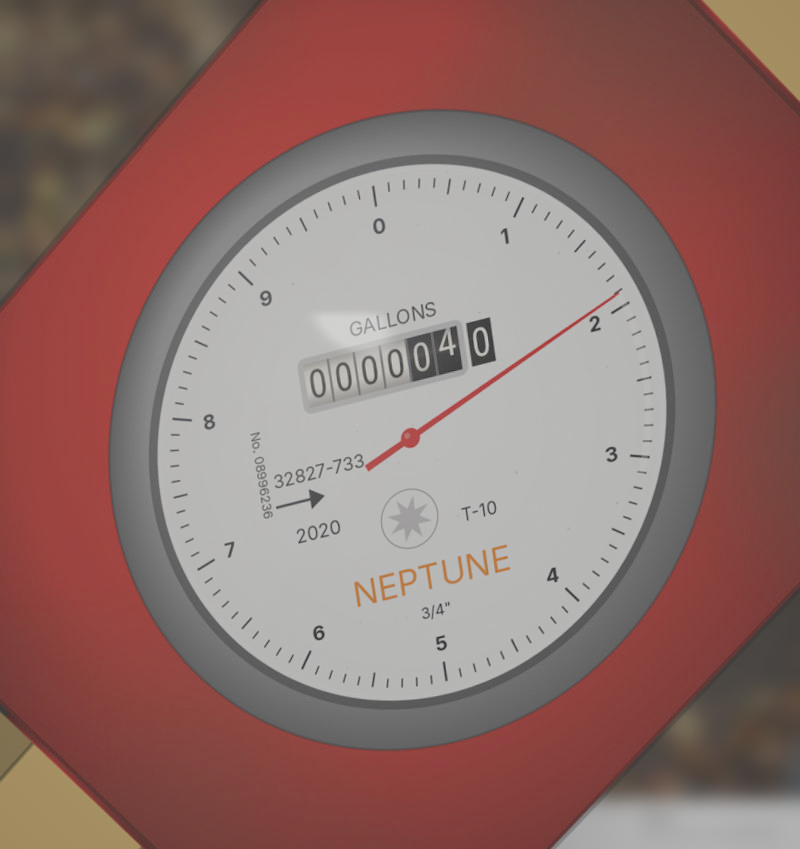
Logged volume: value=41.9 unit=gal
